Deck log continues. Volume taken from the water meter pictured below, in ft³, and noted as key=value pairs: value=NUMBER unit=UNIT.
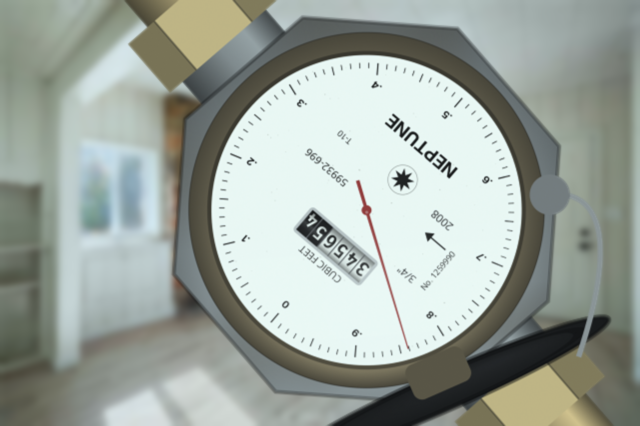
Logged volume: value=345653.84 unit=ft³
